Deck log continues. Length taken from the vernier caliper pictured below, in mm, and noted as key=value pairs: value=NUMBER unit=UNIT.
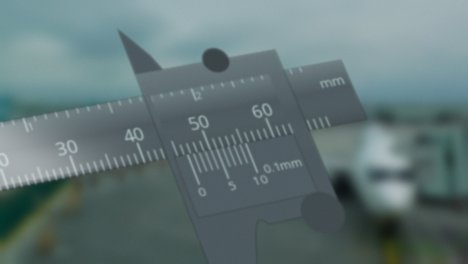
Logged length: value=46.5 unit=mm
